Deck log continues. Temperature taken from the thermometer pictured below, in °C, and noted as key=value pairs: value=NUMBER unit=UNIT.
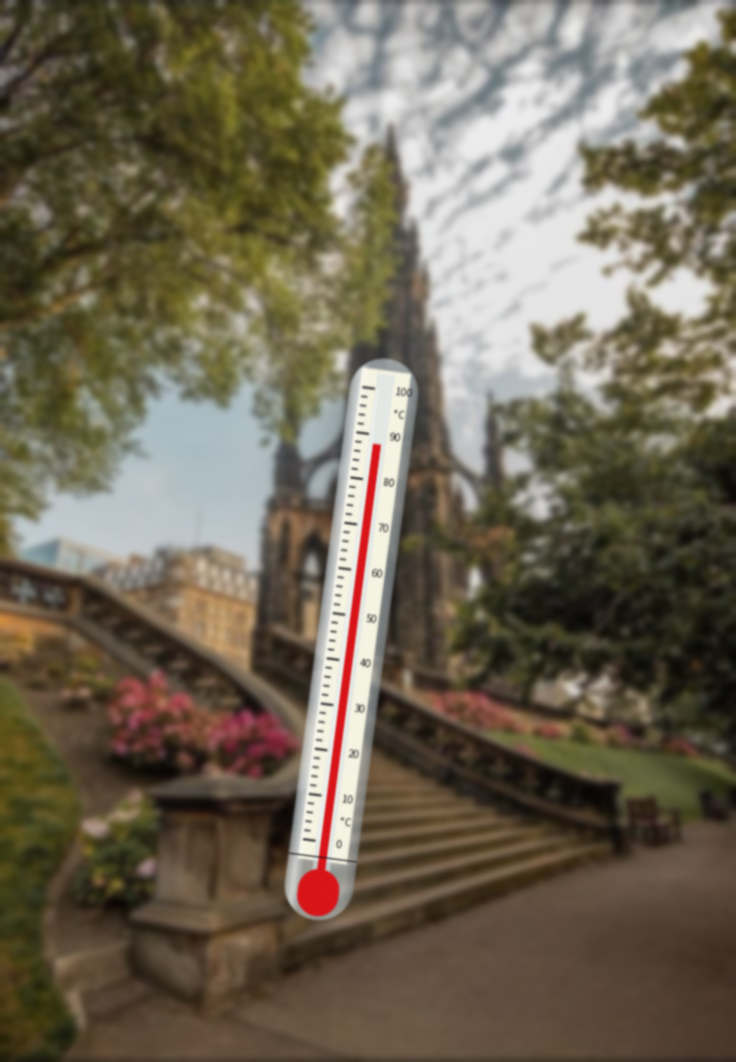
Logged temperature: value=88 unit=°C
